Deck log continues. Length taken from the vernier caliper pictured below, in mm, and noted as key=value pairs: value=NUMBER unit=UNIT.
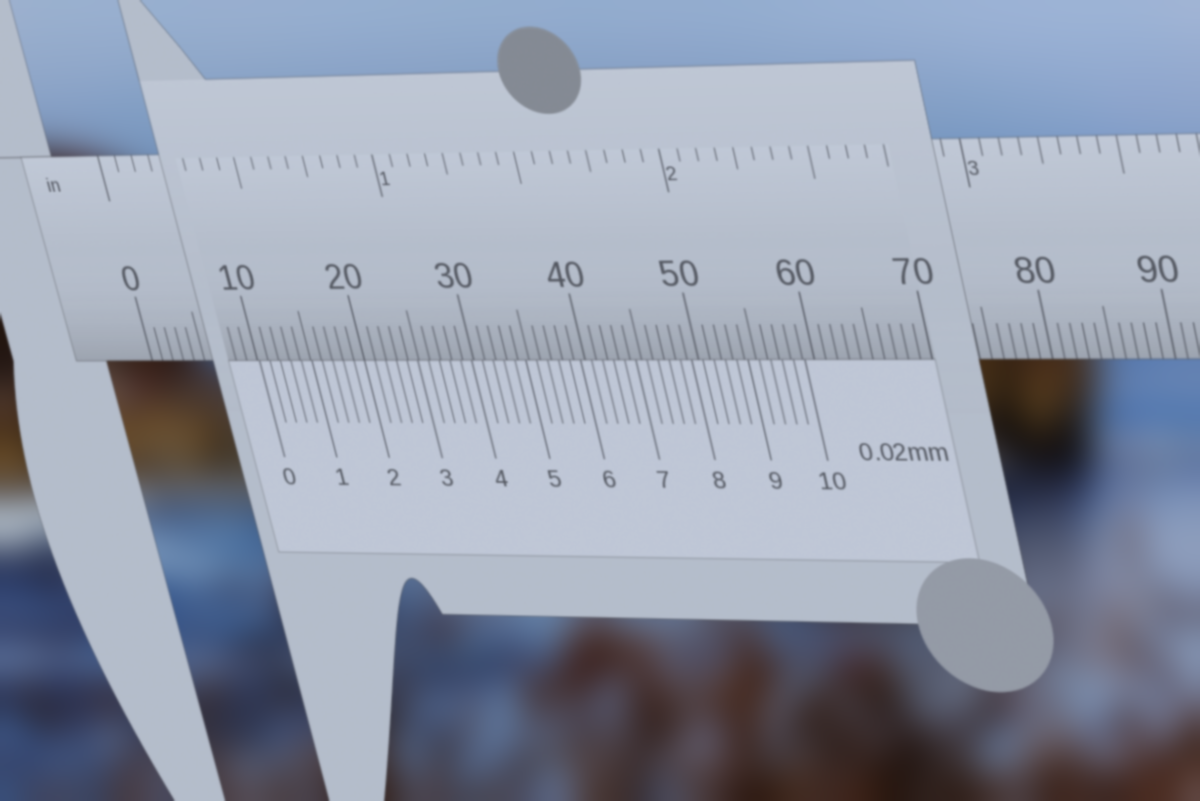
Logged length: value=10.2 unit=mm
